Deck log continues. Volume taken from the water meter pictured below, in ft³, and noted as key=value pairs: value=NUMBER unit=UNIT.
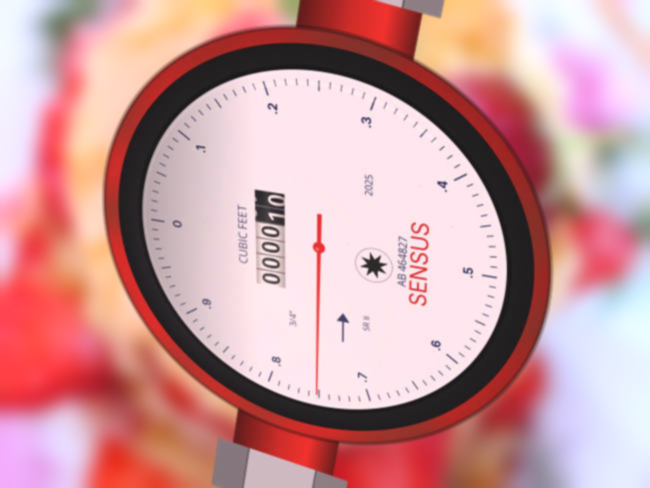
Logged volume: value=9.75 unit=ft³
